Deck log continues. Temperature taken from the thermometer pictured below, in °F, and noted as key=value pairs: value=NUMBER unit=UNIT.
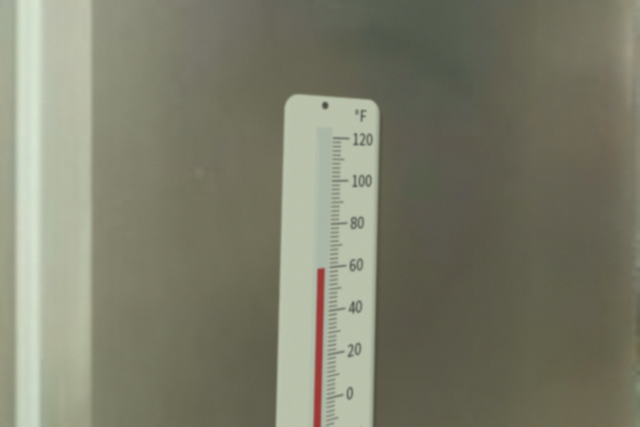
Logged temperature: value=60 unit=°F
